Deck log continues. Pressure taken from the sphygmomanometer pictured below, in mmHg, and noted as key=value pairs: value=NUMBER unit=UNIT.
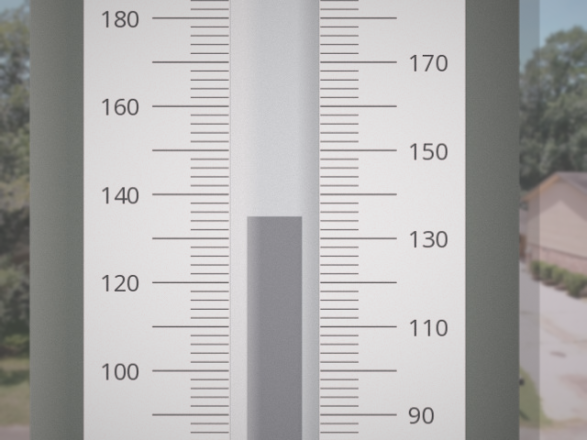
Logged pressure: value=135 unit=mmHg
